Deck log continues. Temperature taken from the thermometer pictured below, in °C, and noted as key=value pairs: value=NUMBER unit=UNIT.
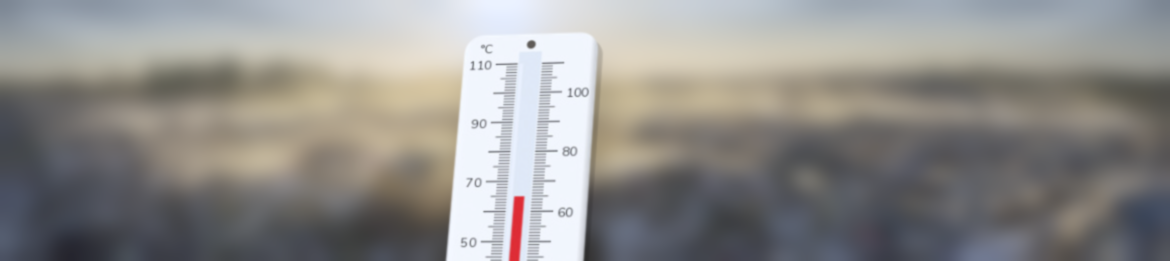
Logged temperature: value=65 unit=°C
